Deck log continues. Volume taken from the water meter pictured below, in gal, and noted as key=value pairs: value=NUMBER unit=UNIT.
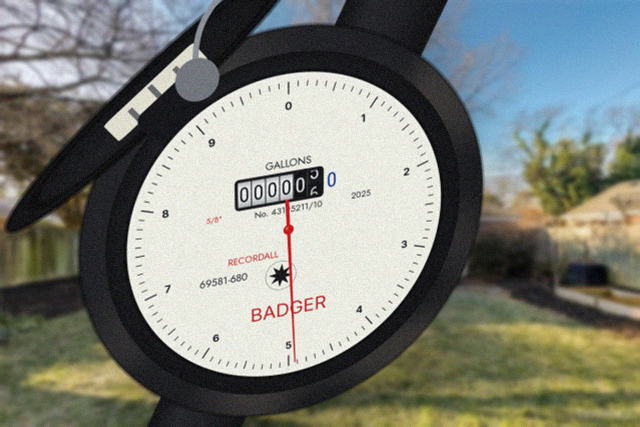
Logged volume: value=54.9 unit=gal
